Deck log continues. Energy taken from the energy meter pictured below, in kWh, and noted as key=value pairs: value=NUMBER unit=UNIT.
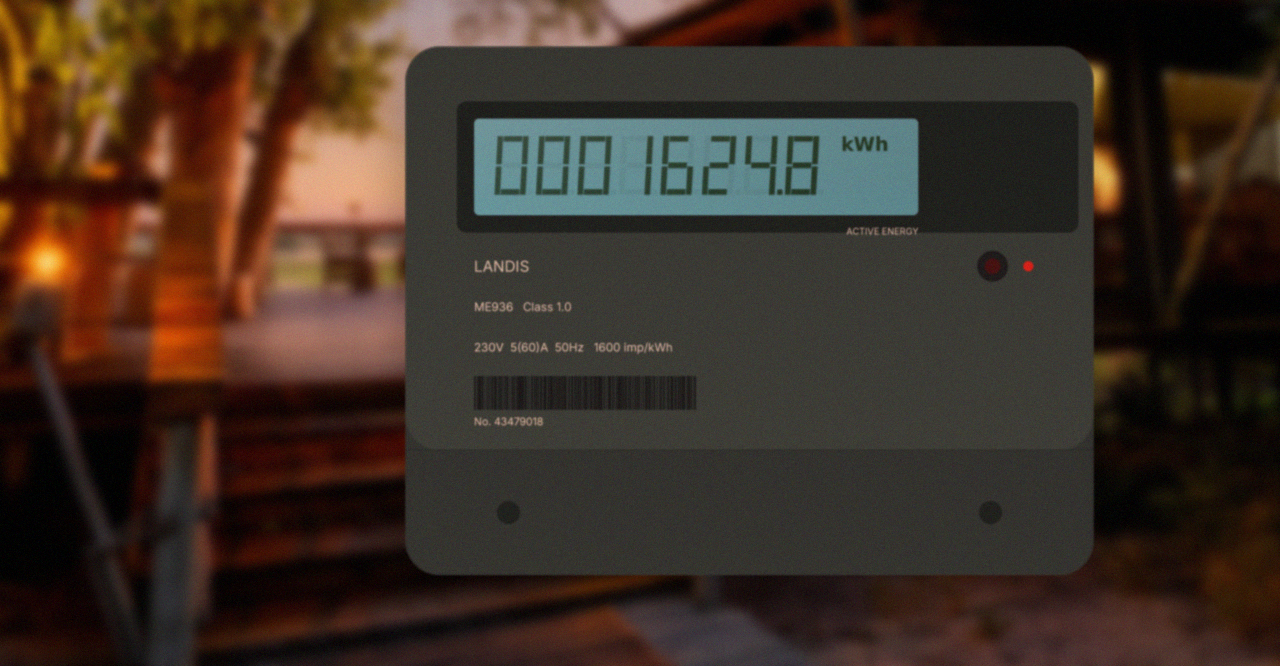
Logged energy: value=1624.8 unit=kWh
